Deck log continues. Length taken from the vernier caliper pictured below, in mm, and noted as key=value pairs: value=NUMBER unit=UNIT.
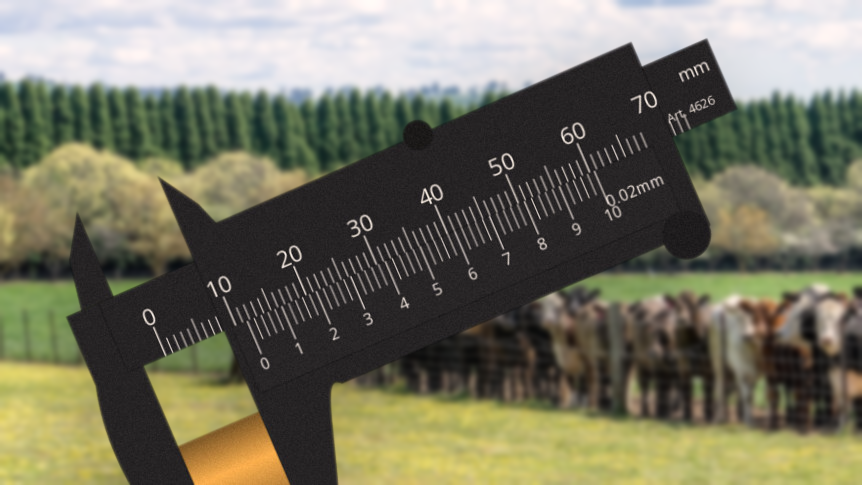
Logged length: value=11.6 unit=mm
